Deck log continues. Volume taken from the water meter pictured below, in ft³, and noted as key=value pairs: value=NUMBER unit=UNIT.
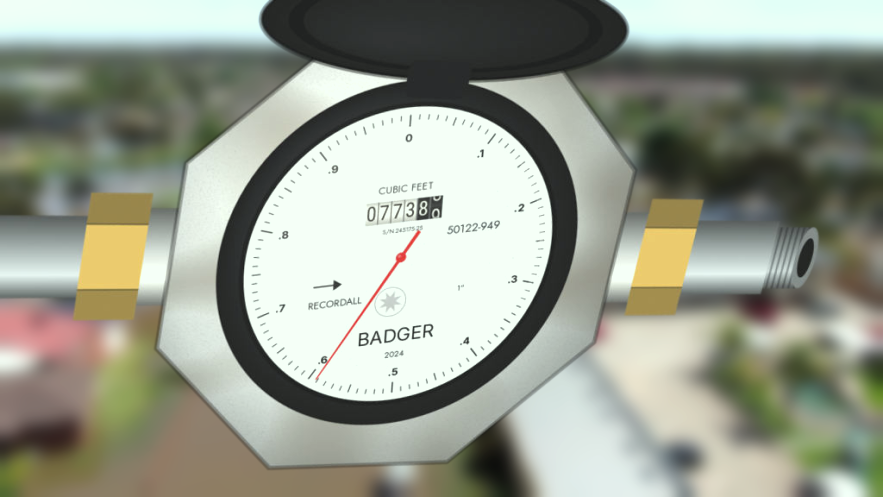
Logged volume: value=77388.59 unit=ft³
